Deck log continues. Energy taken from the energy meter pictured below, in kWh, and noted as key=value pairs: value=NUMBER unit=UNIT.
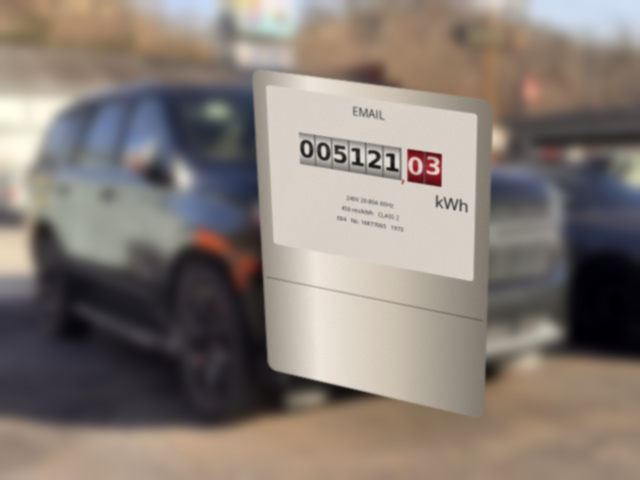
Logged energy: value=5121.03 unit=kWh
